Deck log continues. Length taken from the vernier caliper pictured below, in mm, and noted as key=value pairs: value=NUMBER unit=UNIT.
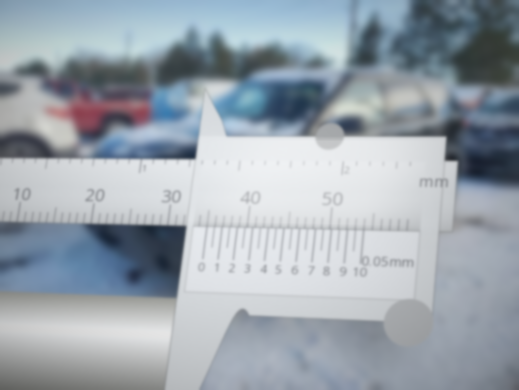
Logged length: value=35.0 unit=mm
